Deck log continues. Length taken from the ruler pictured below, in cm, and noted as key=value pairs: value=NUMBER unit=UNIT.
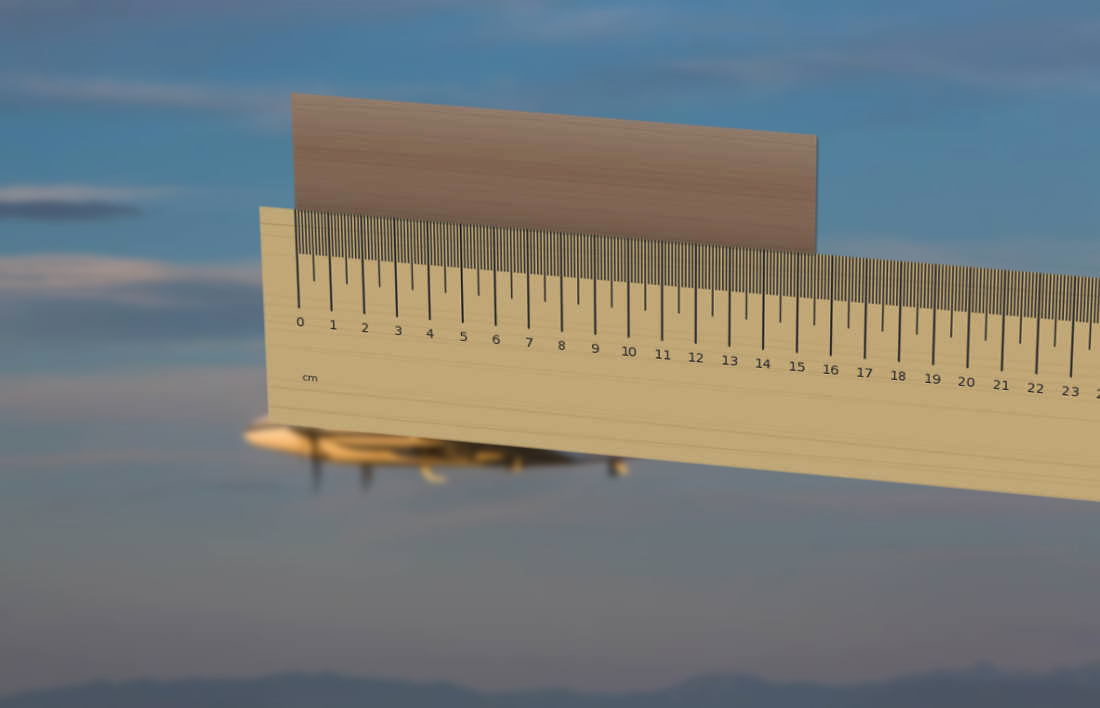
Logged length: value=15.5 unit=cm
